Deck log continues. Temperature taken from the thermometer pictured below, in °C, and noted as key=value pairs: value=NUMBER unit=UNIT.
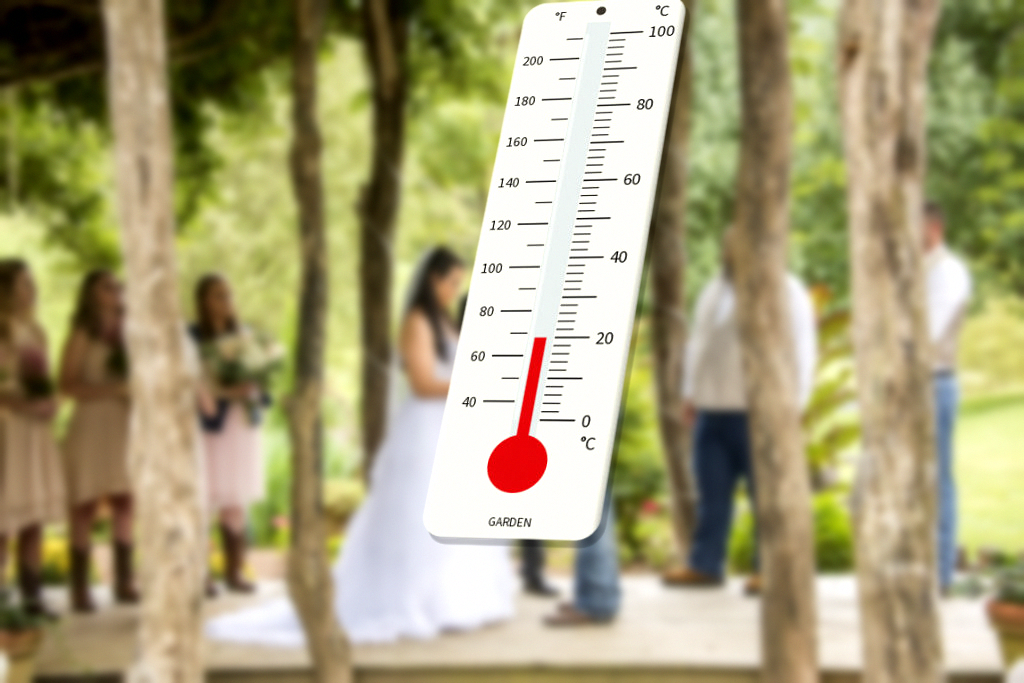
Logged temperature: value=20 unit=°C
